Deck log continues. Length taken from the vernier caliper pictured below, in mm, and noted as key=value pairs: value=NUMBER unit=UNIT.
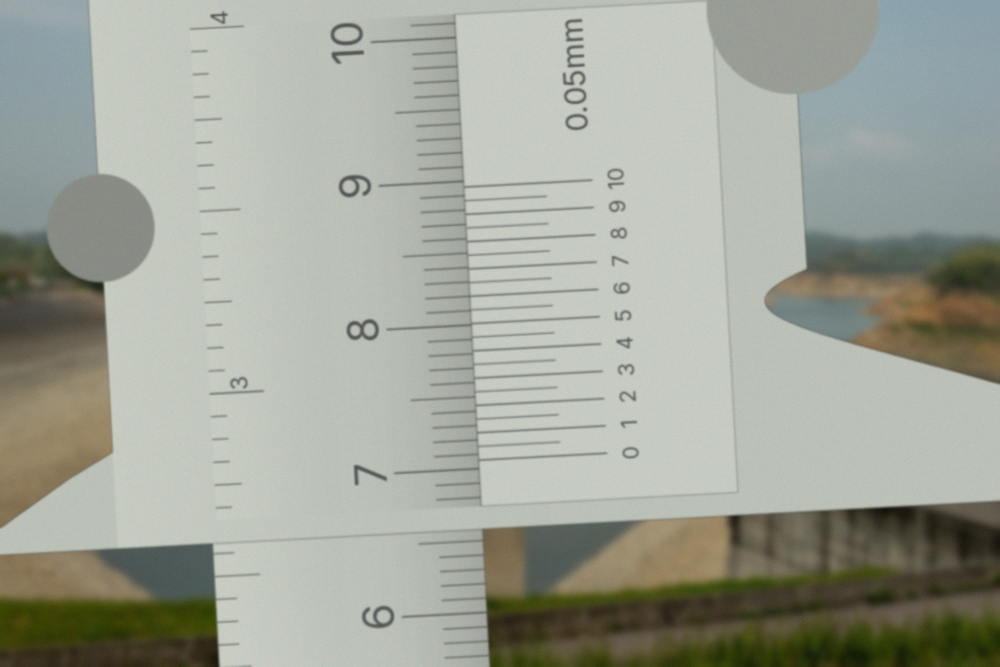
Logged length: value=70.6 unit=mm
